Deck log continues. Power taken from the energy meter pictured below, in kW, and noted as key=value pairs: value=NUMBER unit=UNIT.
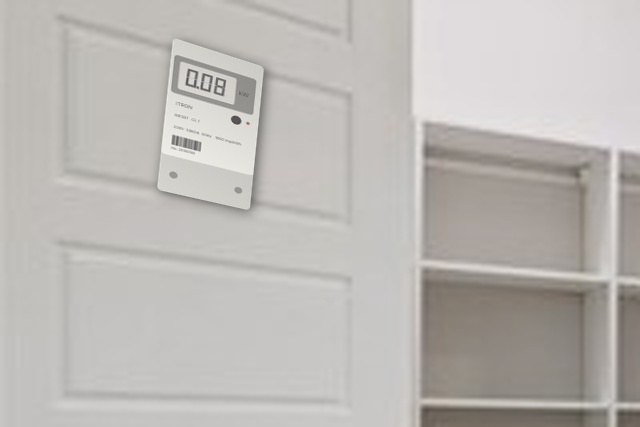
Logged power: value=0.08 unit=kW
